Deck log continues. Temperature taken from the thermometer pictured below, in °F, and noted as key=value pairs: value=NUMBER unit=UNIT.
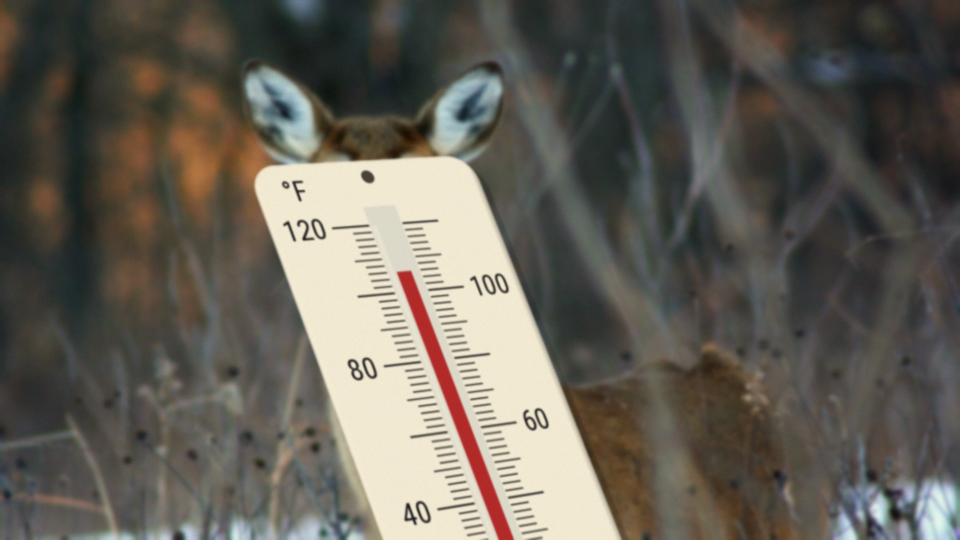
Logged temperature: value=106 unit=°F
